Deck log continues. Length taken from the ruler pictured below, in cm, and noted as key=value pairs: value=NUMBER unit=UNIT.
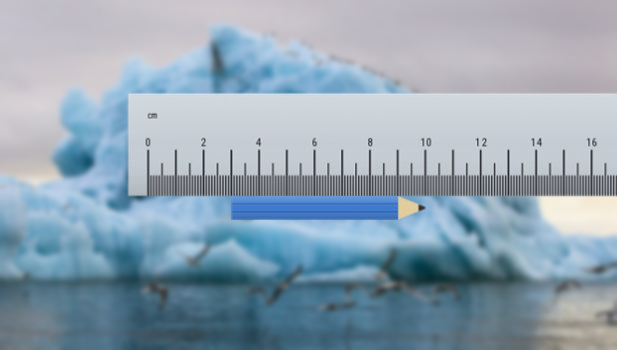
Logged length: value=7 unit=cm
